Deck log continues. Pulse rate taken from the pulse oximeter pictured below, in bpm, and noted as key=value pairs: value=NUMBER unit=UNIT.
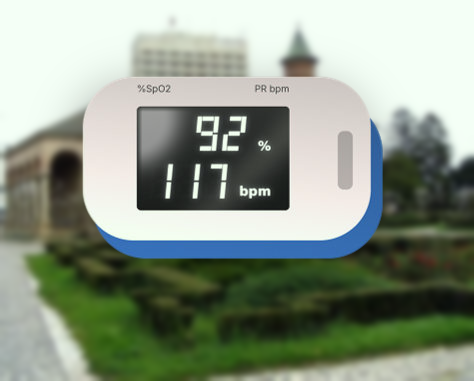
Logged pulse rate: value=117 unit=bpm
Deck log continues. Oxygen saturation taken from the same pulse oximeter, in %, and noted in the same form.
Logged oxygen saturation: value=92 unit=%
